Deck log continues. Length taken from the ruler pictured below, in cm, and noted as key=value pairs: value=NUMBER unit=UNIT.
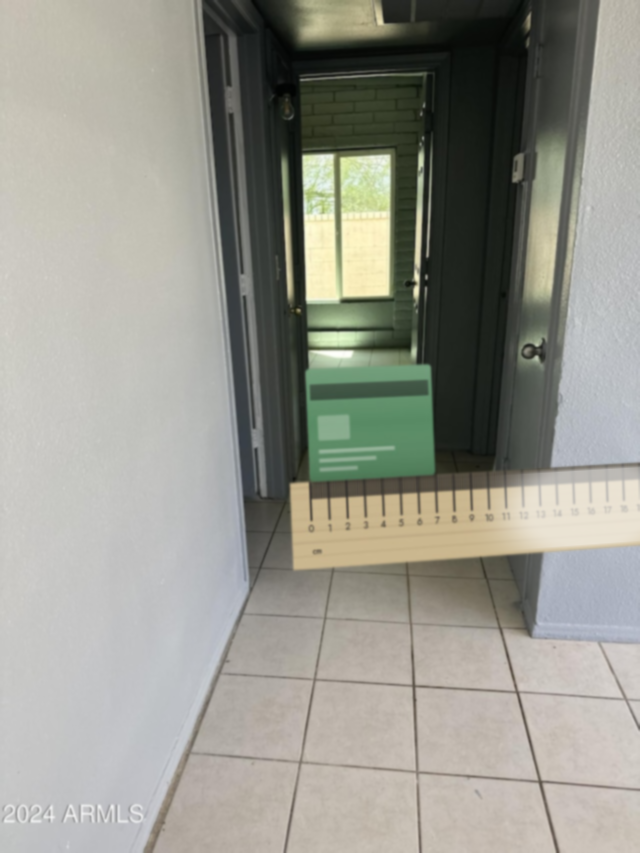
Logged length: value=7 unit=cm
